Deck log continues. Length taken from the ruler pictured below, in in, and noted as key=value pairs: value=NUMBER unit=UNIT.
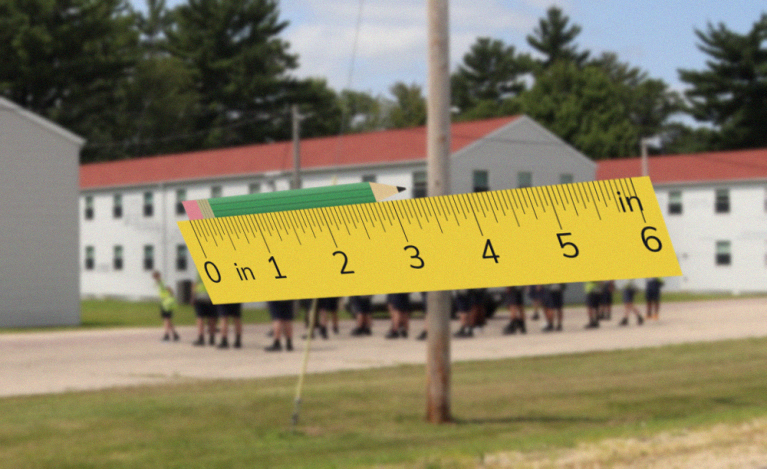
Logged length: value=3.25 unit=in
